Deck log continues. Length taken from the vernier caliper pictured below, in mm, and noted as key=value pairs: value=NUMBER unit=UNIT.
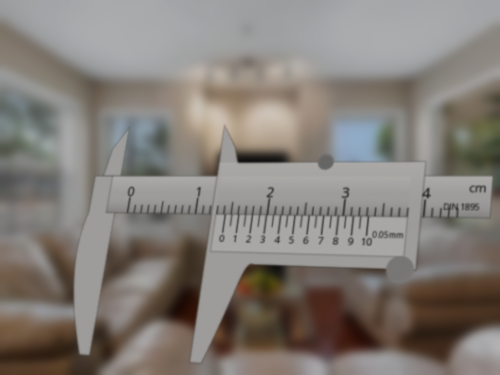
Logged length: value=14.2 unit=mm
